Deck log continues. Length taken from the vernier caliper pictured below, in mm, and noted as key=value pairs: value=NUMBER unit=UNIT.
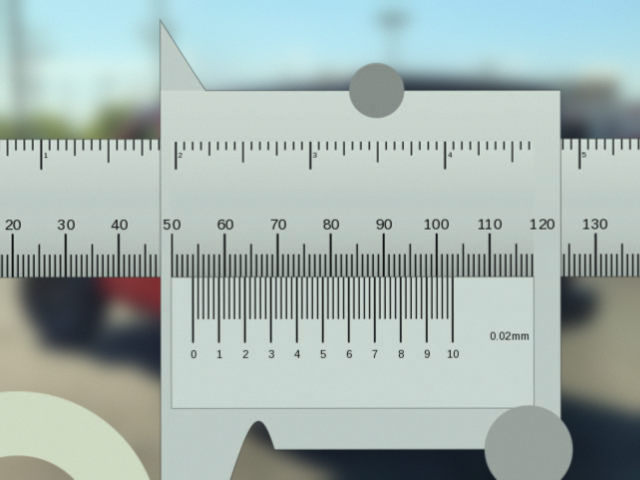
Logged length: value=54.0 unit=mm
